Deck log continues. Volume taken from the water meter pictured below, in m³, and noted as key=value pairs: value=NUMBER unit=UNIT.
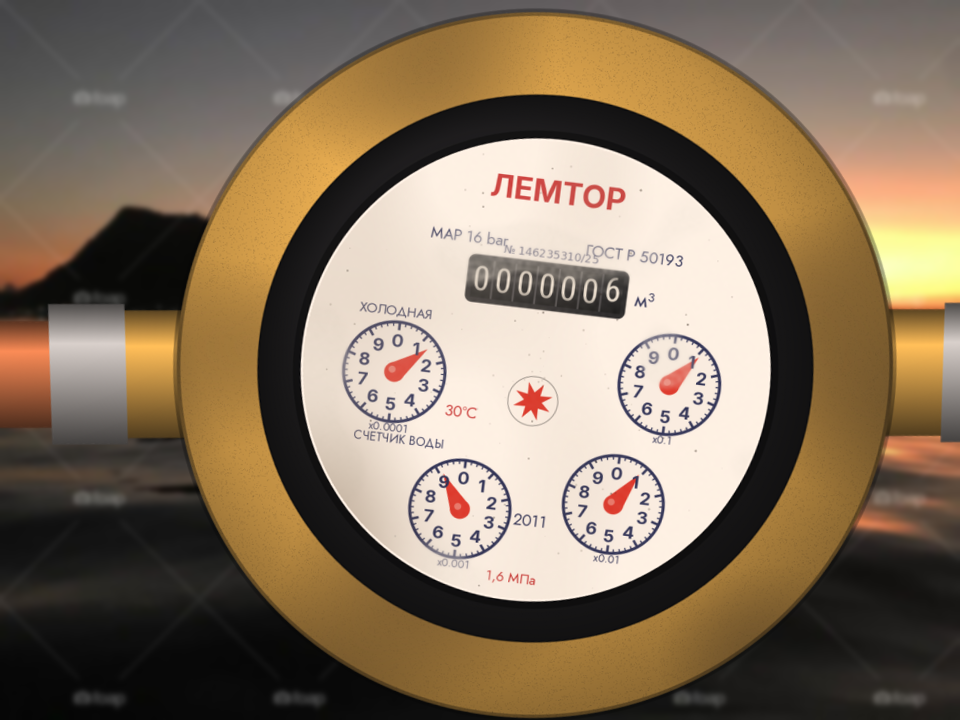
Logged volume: value=6.1091 unit=m³
